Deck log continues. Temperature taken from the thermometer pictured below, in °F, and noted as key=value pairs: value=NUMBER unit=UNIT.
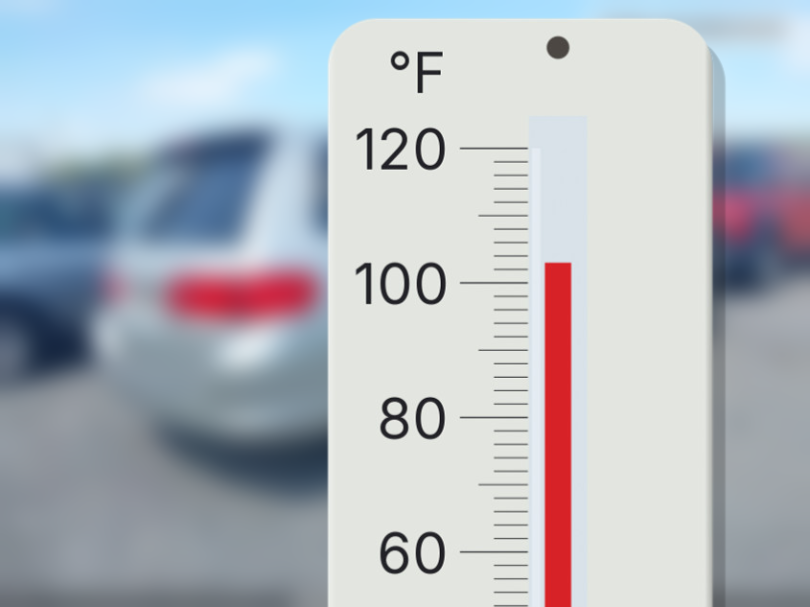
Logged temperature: value=103 unit=°F
